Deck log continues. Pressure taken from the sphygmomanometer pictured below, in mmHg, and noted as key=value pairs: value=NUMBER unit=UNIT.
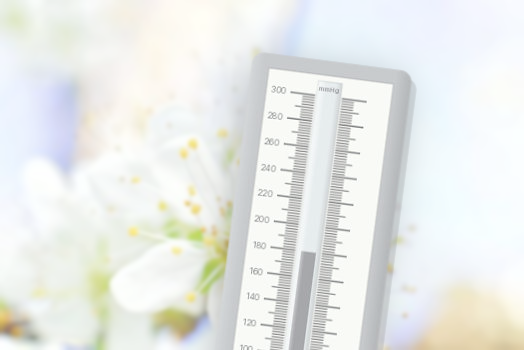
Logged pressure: value=180 unit=mmHg
